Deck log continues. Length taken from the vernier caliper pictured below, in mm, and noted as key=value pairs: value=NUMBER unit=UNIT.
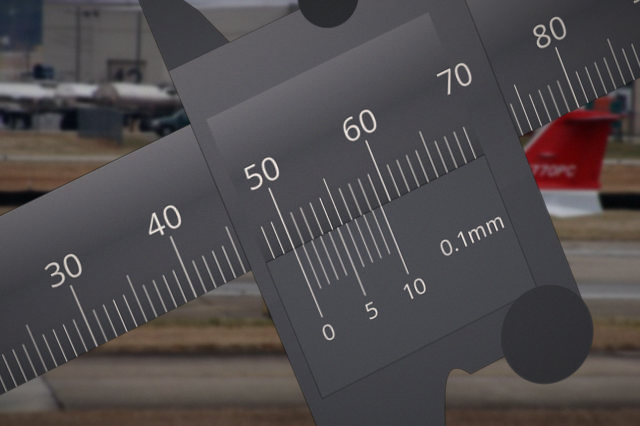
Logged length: value=50.0 unit=mm
